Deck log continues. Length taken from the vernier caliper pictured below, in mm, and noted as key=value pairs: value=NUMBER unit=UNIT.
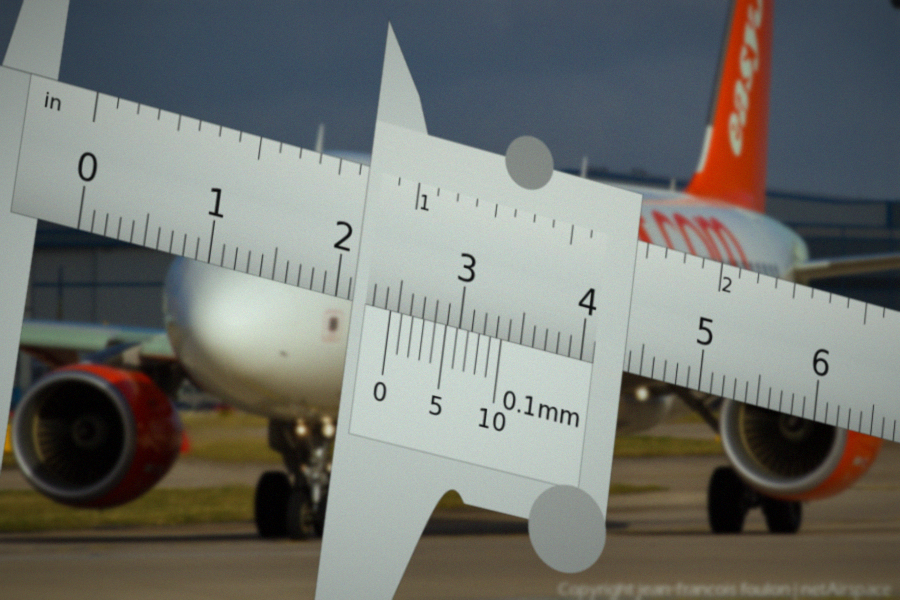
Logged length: value=24.4 unit=mm
